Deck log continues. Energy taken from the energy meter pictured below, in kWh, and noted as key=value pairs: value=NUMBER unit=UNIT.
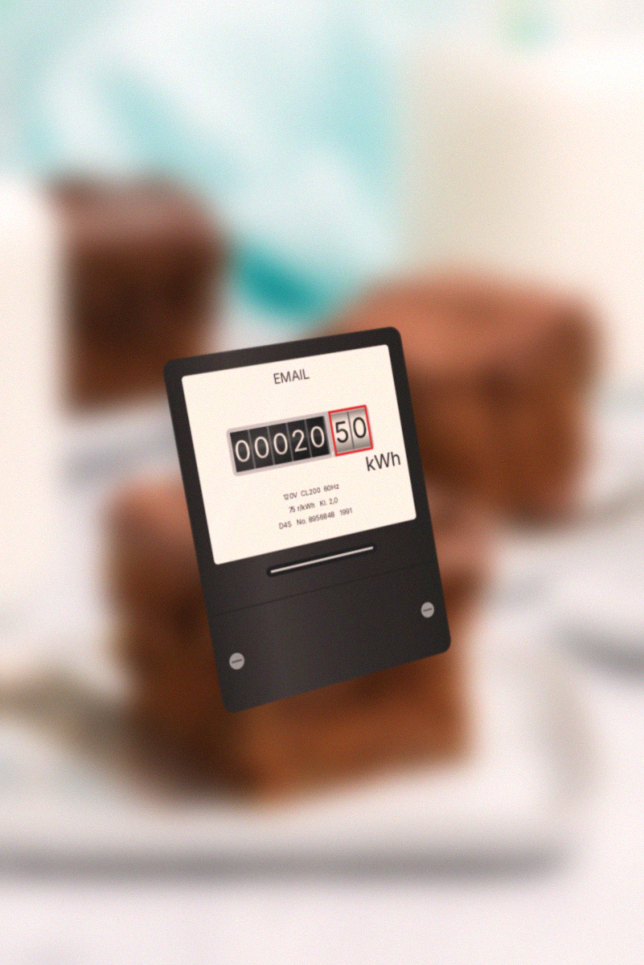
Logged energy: value=20.50 unit=kWh
